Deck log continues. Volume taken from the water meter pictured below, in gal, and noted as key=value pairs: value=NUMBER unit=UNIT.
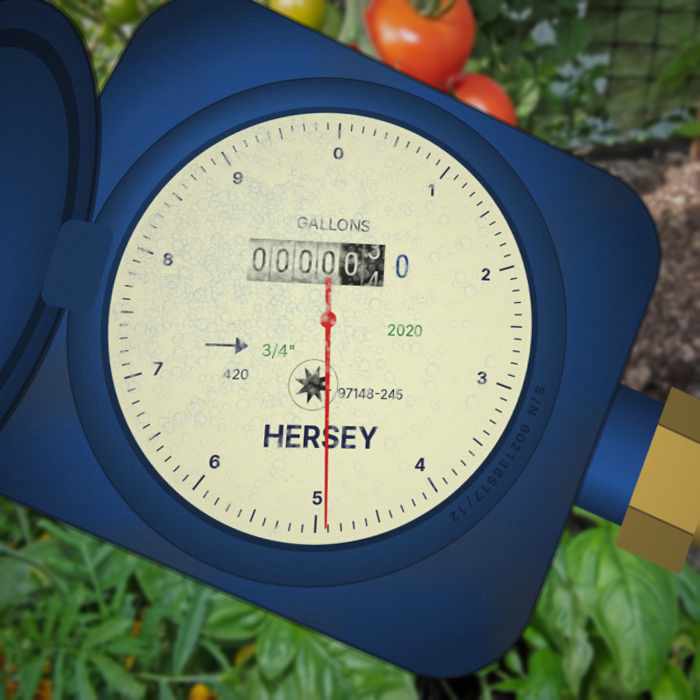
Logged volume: value=34.9 unit=gal
